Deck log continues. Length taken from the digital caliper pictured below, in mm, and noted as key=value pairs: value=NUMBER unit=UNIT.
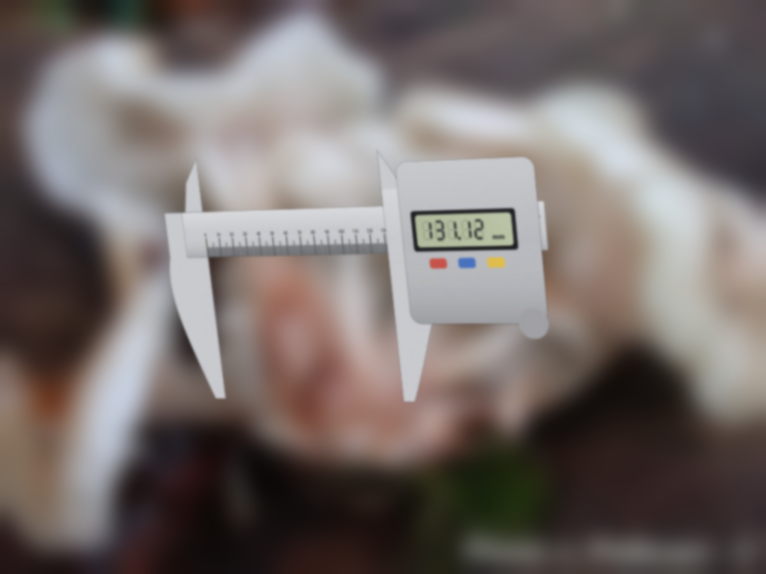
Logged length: value=131.12 unit=mm
